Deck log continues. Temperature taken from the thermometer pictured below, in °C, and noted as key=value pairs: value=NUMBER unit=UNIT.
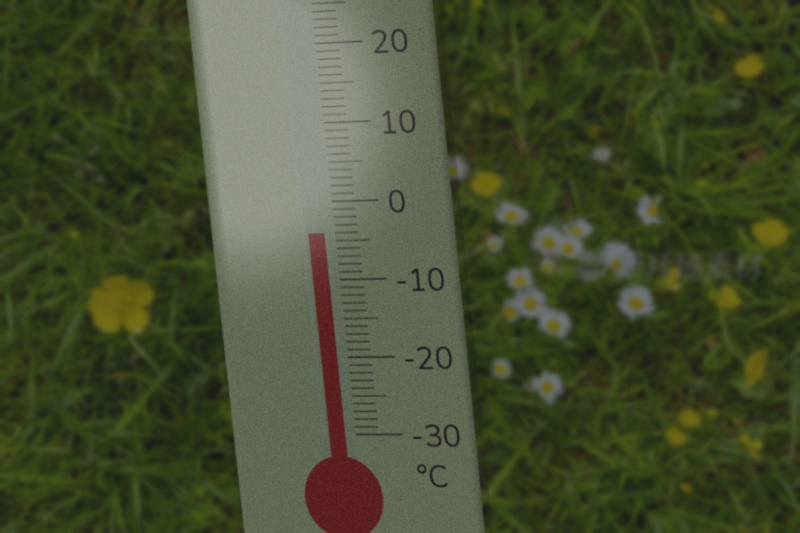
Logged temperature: value=-4 unit=°C
